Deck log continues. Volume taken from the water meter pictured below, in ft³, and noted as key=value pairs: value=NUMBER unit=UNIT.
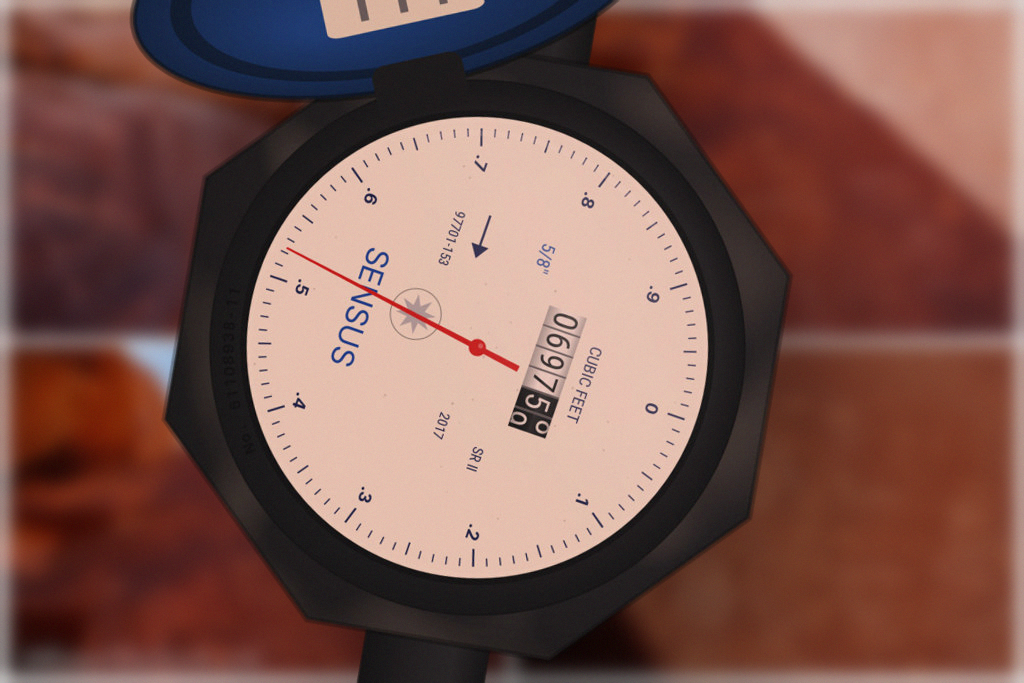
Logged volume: value=69758.52 unit=ft³
